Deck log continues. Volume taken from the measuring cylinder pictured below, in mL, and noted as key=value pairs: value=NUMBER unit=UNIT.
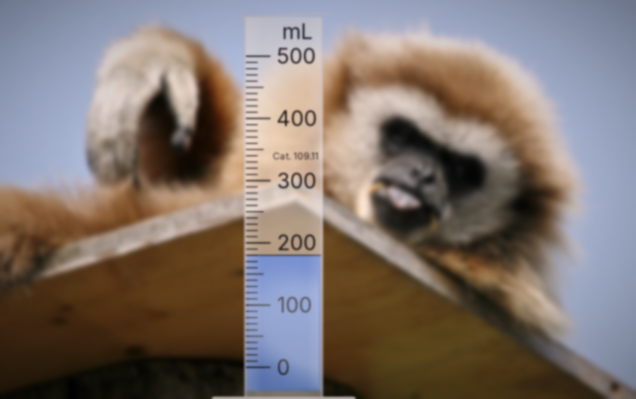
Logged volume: value=180 unit=mL
